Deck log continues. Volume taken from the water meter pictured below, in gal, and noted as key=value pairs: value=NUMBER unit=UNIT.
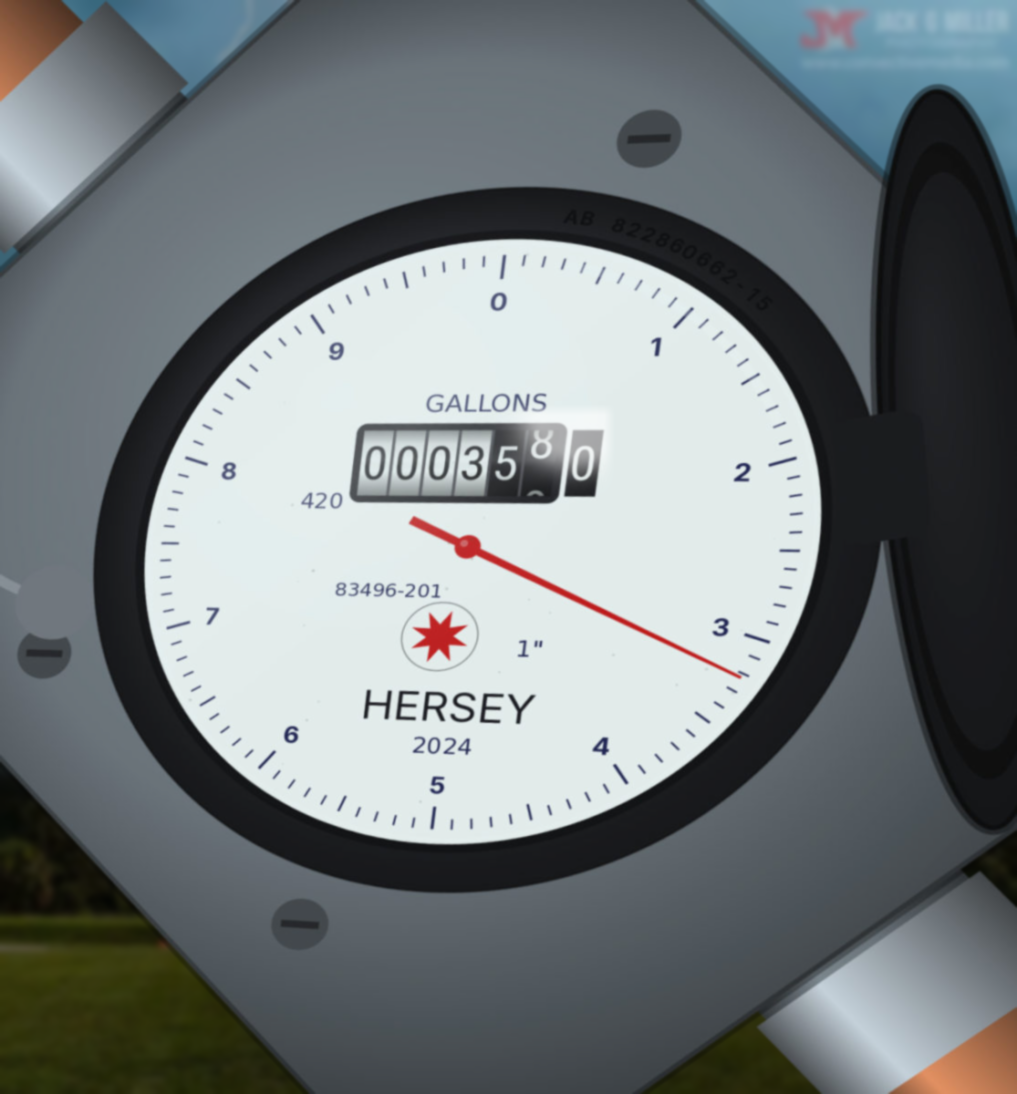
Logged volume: value=3583.2 unit=gal
